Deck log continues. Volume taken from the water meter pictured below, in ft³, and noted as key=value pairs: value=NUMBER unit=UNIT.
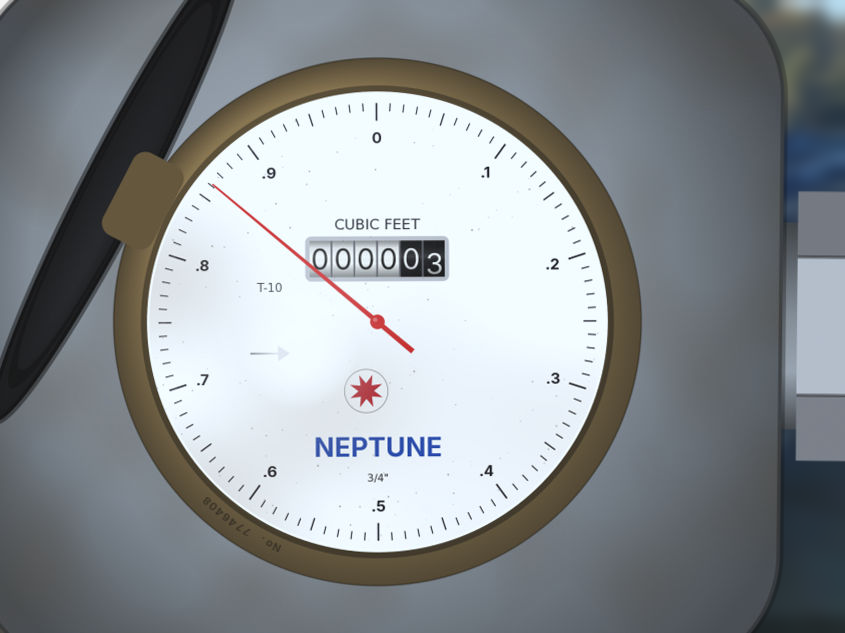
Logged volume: value=2.86 unit=ft³
